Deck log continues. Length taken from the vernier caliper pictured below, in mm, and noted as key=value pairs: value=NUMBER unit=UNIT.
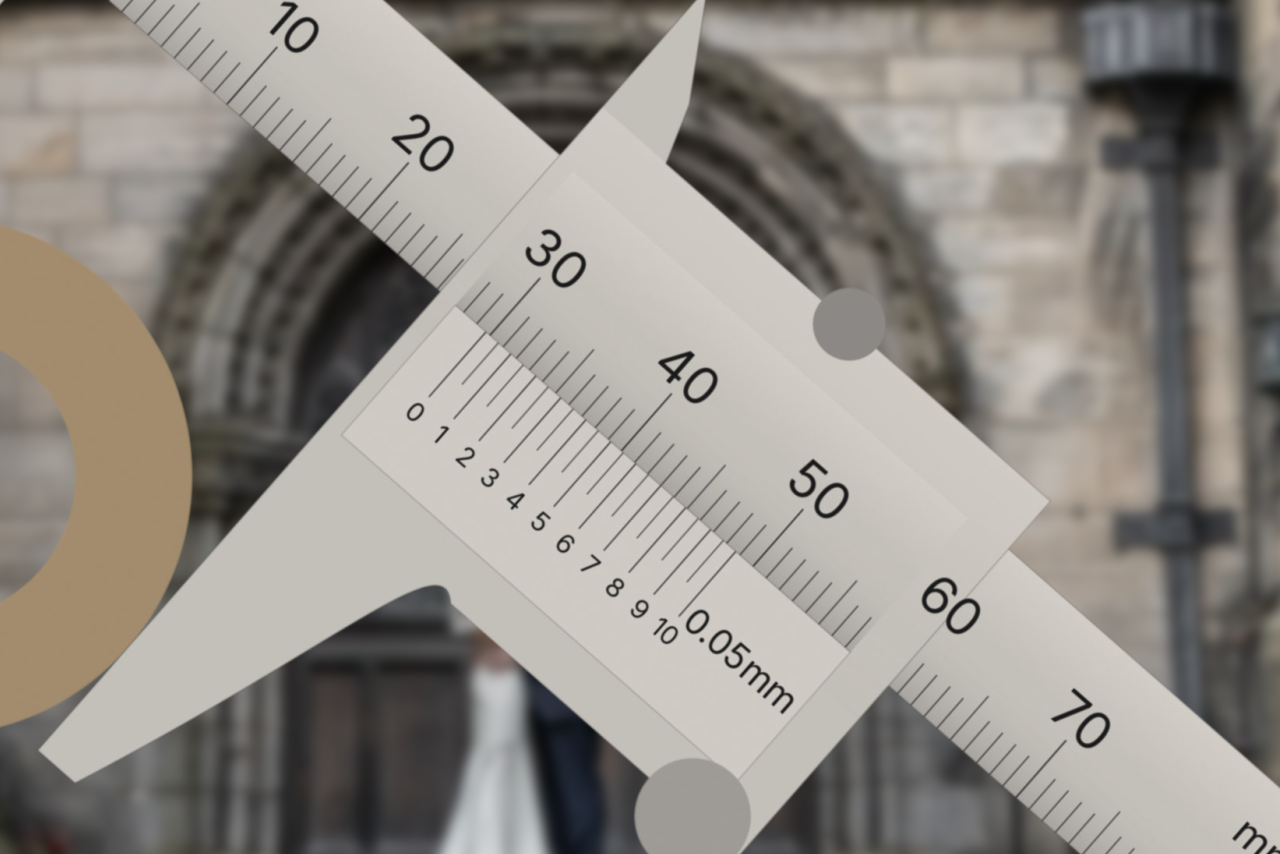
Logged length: value=29.7 unit=mm
